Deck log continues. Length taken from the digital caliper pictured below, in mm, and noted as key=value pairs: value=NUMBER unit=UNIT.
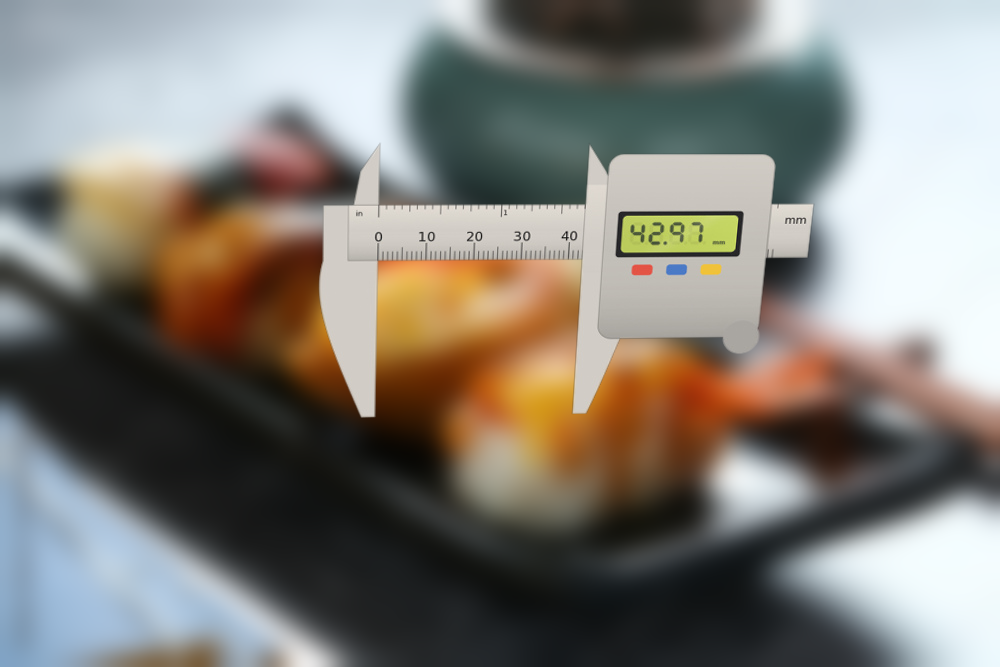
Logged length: value=42.97 unit=mm
